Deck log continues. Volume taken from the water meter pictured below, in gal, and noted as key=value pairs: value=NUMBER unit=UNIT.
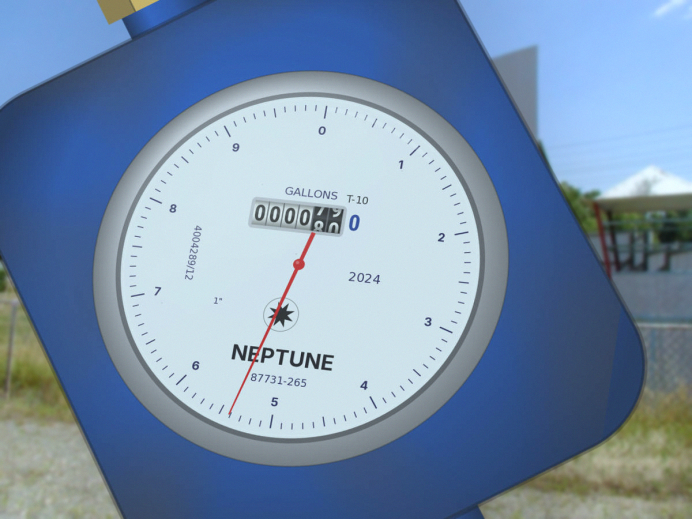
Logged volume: value=795.4 unit=gal
